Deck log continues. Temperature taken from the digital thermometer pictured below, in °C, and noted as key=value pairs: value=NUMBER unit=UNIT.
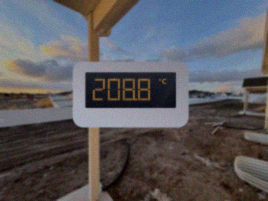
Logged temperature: value=208.8 unit=°C
